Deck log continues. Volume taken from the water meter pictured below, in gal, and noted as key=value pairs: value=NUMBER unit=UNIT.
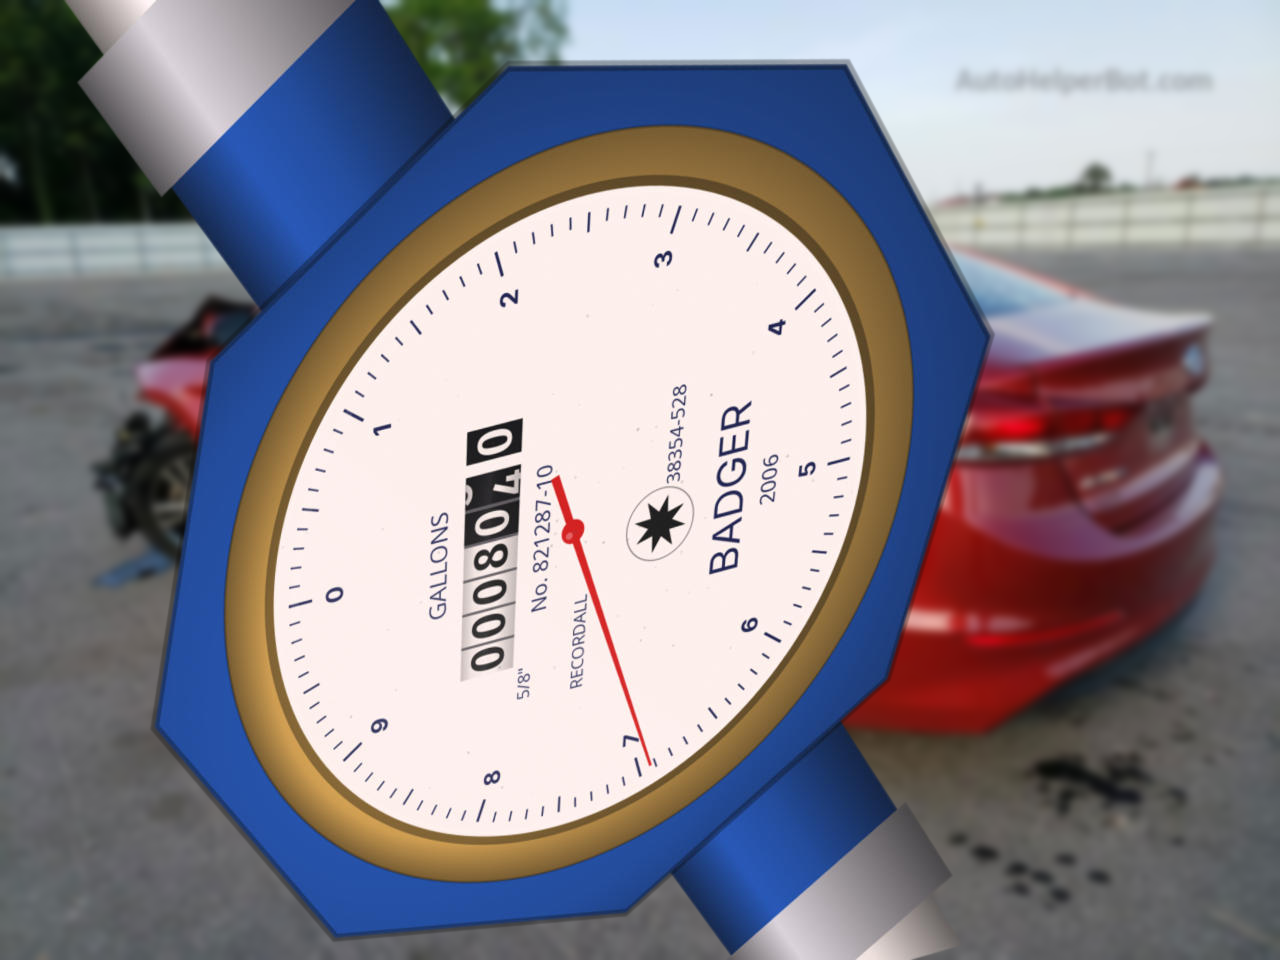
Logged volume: value=8036.9 unit=gal
